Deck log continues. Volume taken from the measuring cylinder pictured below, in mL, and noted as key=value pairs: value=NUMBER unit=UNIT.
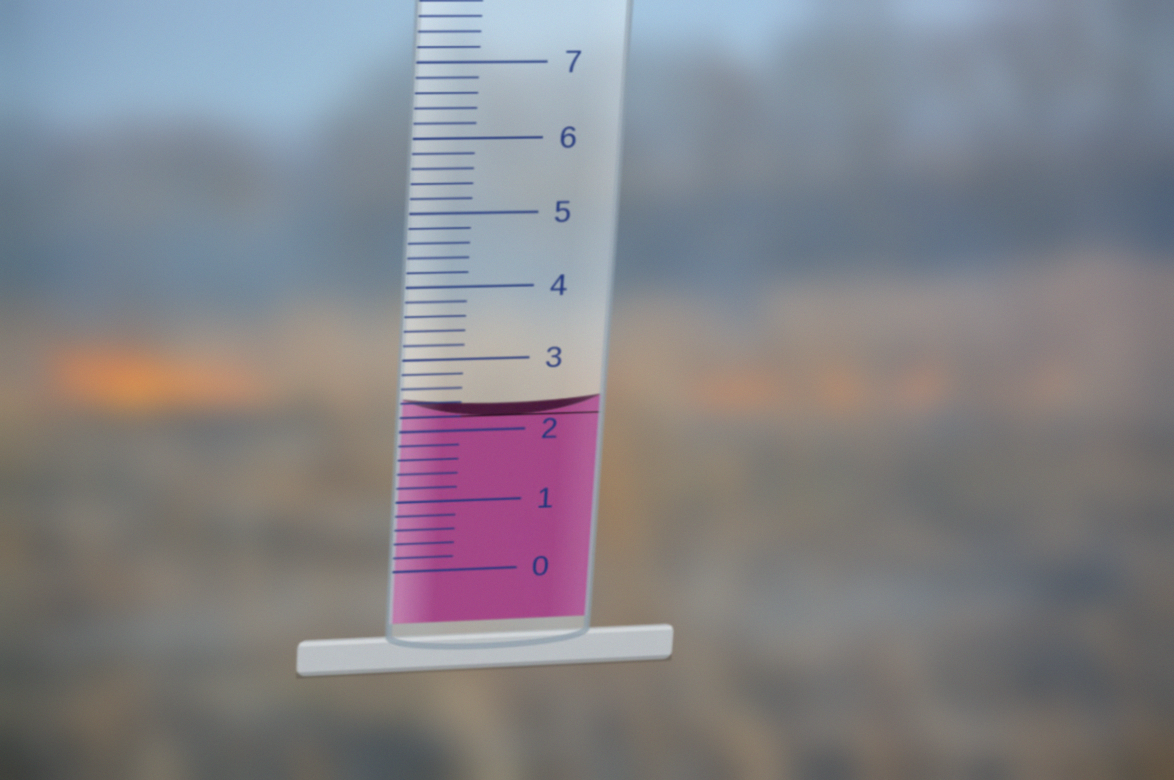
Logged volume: value=2.2 unit=mL
